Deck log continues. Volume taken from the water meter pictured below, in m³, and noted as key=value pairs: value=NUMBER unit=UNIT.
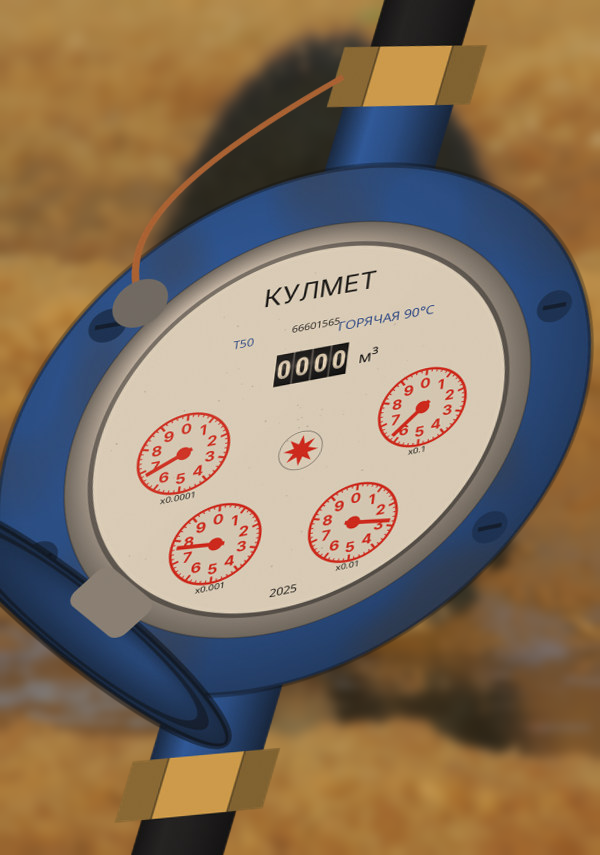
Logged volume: value=0.6276 unit=m³
